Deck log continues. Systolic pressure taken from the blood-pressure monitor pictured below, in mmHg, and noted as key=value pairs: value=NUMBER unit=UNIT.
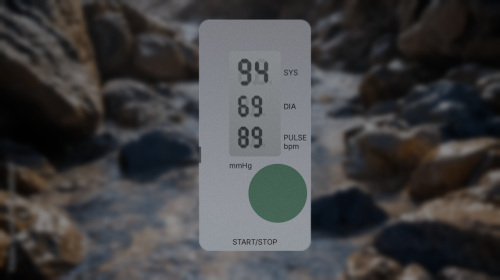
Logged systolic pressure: value=94 unit=mmHg
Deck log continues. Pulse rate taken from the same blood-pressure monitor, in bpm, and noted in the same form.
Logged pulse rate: value=89 unit=bpm
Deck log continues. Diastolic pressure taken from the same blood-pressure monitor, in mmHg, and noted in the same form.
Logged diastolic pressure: value=69 unit=mmHg
